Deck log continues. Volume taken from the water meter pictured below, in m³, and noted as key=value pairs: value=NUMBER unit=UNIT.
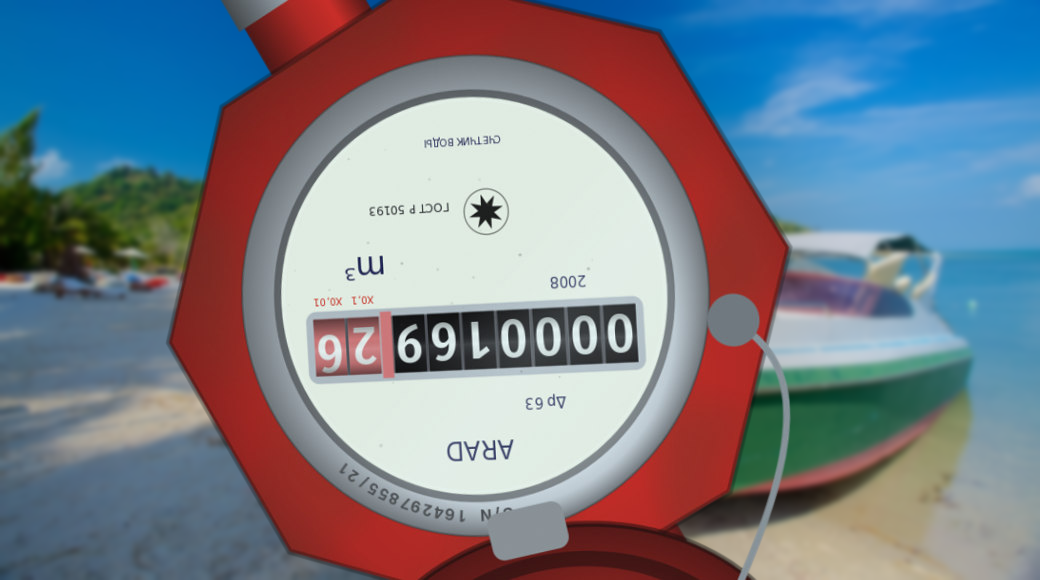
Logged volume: value=169.26 unit=m³
